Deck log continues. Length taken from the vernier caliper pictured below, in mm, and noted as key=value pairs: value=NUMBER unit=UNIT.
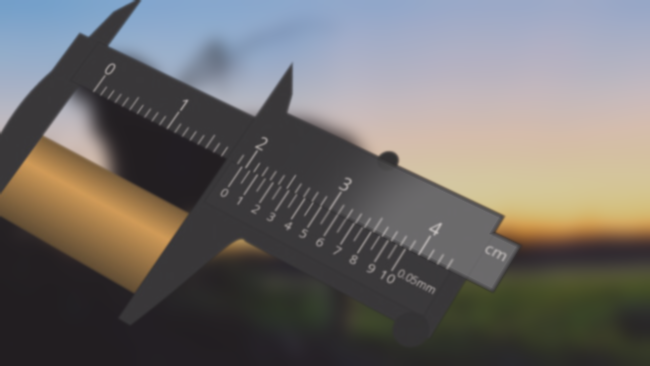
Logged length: value=19.6 unit=mm
